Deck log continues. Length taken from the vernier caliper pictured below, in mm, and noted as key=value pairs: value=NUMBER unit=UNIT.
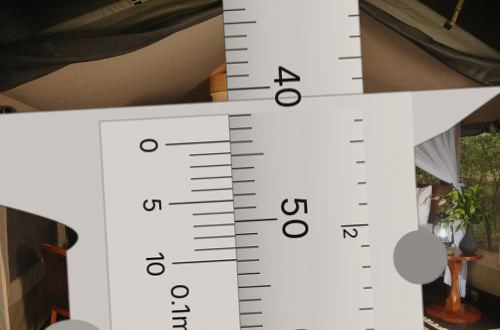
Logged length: value=43.9 unit=mm
